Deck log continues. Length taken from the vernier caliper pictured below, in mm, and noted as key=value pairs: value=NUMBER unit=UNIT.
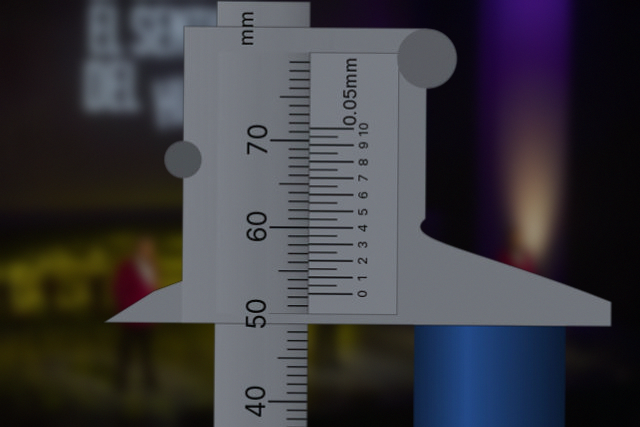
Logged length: value=52.4 unit=mm
